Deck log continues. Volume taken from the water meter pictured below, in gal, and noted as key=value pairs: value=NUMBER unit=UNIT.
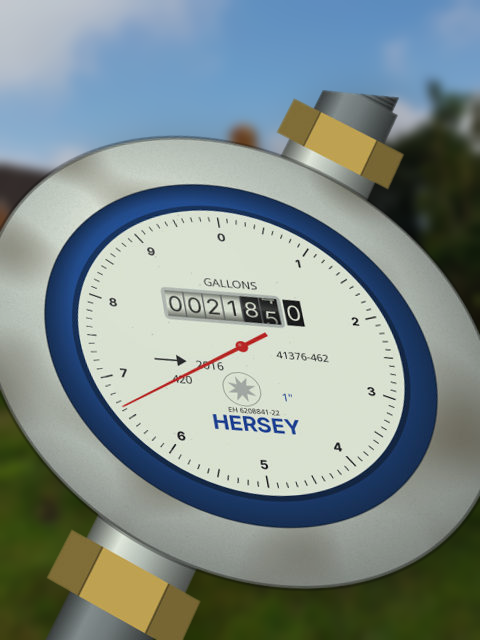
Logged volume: value=21846.6 unit=gal
